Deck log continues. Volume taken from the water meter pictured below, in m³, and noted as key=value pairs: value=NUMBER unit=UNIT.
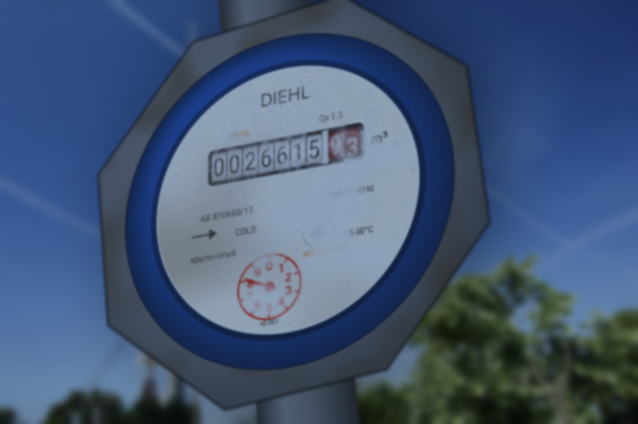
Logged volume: value=26615.928 unit=m³
